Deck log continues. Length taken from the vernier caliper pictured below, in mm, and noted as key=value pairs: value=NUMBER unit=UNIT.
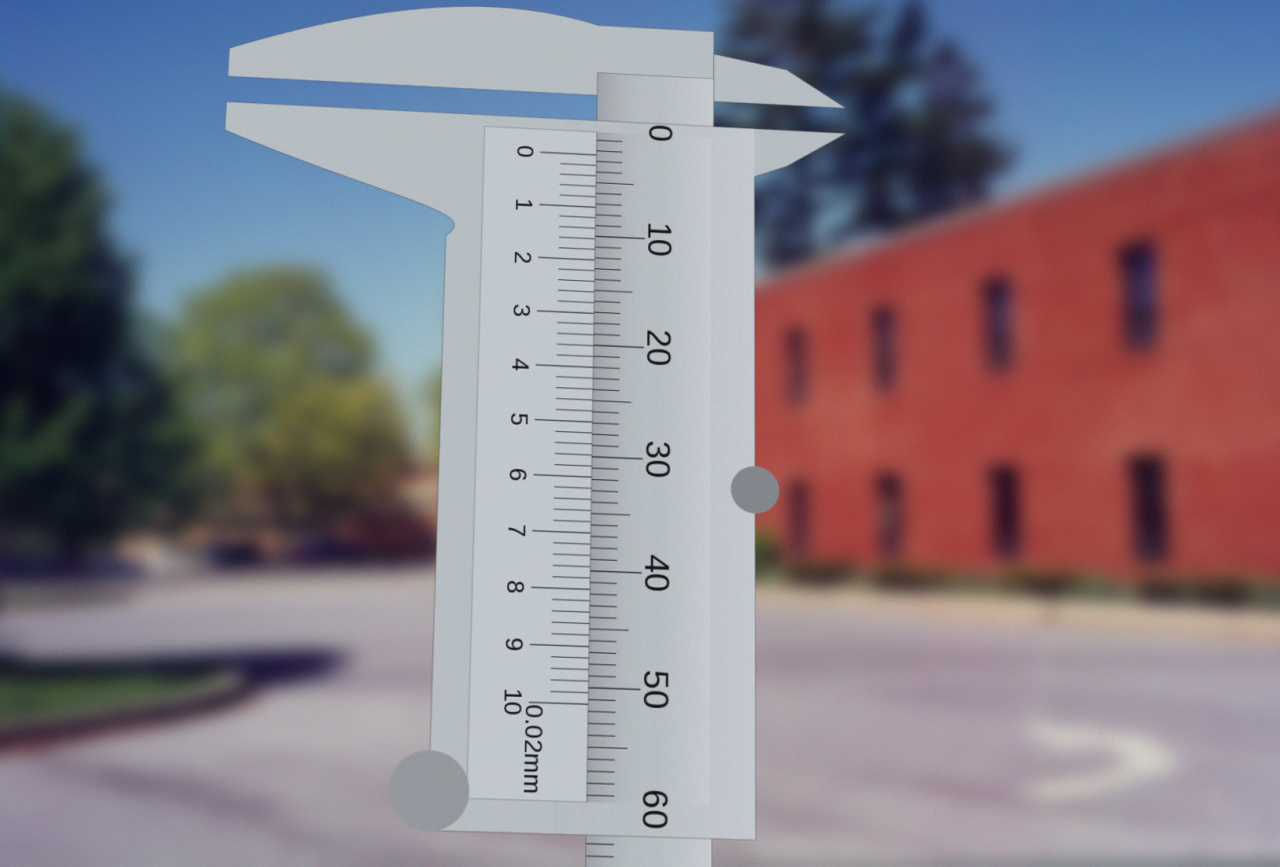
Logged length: value=2.4 unit=mm
